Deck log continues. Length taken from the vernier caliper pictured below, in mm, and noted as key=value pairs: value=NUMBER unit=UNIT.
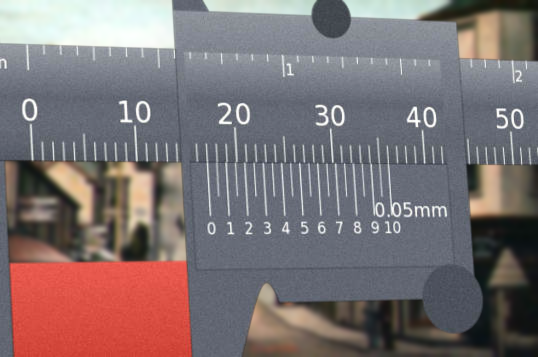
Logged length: value=17.0 unit=mm
